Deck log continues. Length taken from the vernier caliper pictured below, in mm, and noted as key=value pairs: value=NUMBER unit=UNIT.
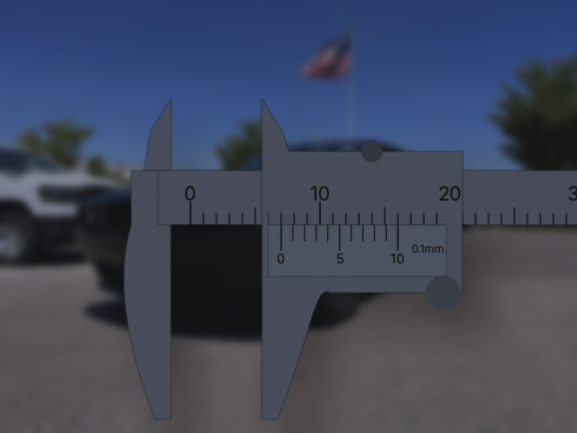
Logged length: value=7.0 unit=mm
